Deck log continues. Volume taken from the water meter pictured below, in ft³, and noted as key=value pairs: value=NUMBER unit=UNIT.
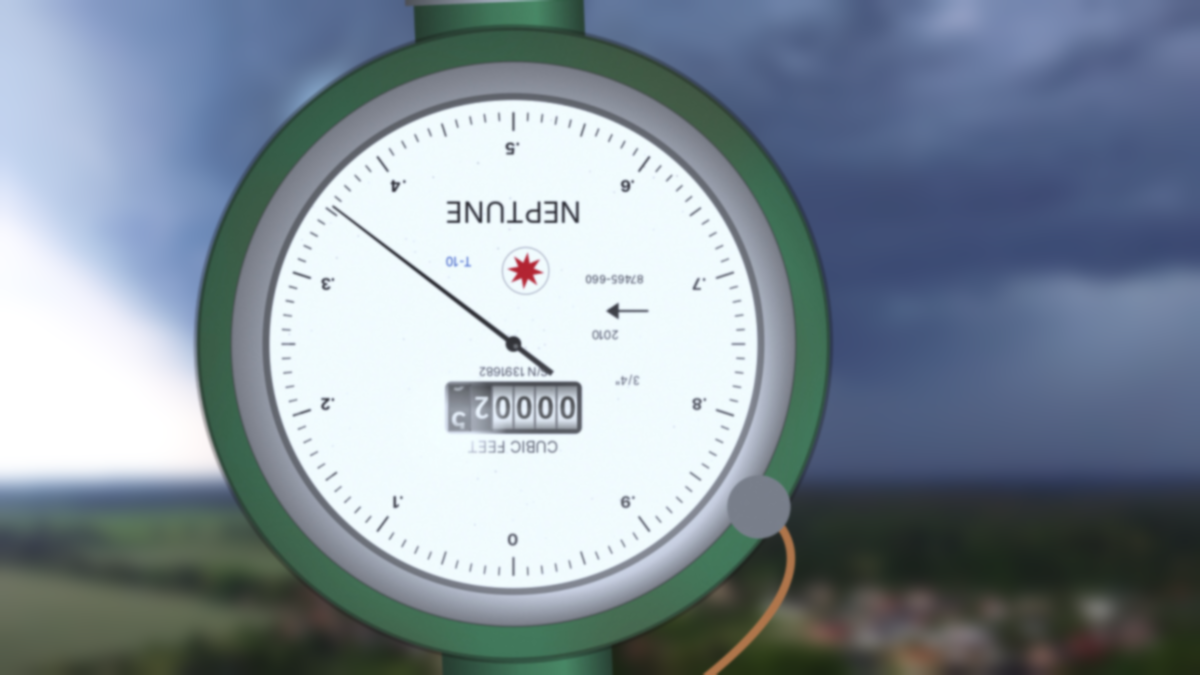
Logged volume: value=25.35 unit=ft³
